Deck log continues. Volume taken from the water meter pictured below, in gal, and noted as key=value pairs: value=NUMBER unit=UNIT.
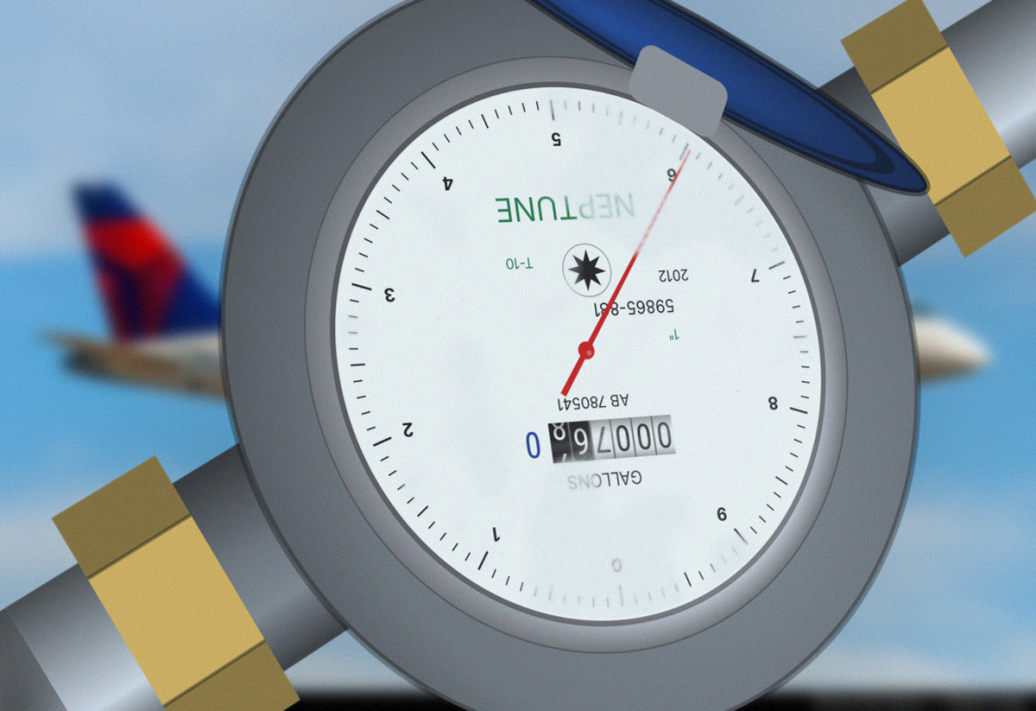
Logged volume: value=7676.0 unit=gal
